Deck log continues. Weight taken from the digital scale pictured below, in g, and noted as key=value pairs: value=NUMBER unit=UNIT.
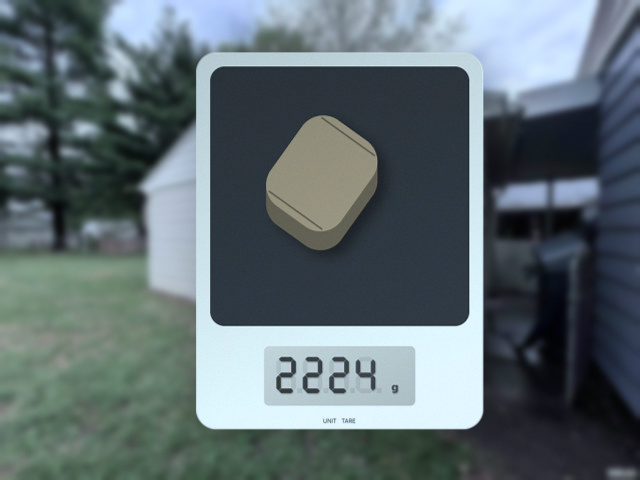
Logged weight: value=2224 unit=g
